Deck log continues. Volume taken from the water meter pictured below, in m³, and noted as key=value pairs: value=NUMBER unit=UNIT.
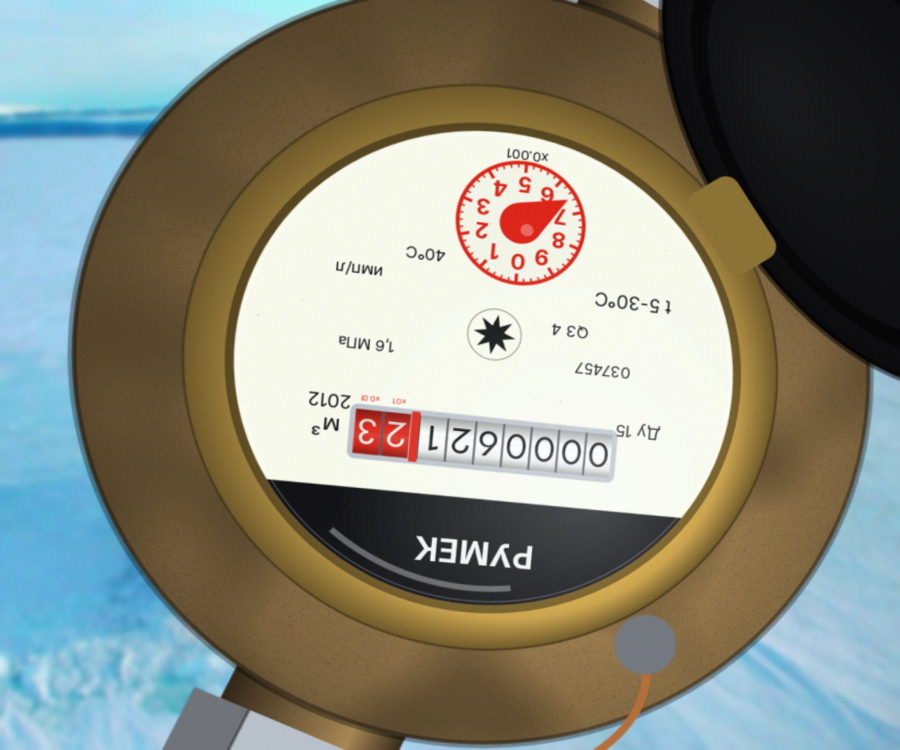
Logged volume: value=621.236 unit=m³
